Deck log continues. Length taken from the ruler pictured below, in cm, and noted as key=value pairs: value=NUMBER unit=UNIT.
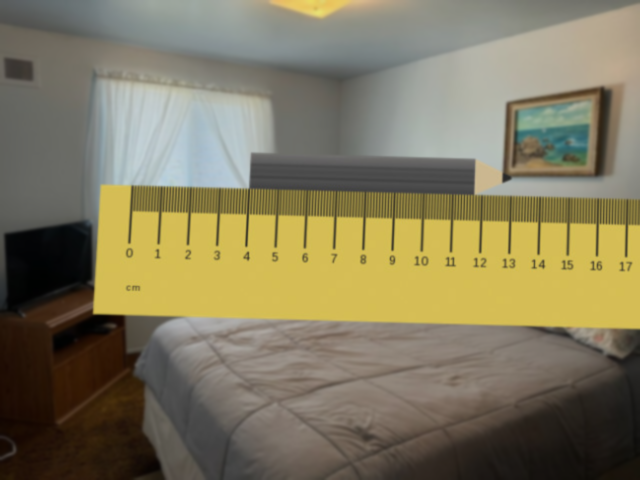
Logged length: value=9 unit=cm
